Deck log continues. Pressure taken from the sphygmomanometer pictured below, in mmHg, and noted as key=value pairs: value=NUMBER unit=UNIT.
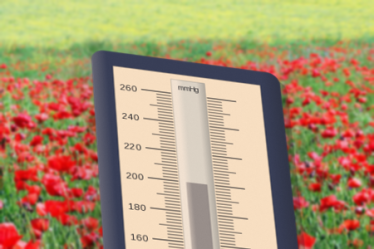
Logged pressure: value=200 unit=mmHg
